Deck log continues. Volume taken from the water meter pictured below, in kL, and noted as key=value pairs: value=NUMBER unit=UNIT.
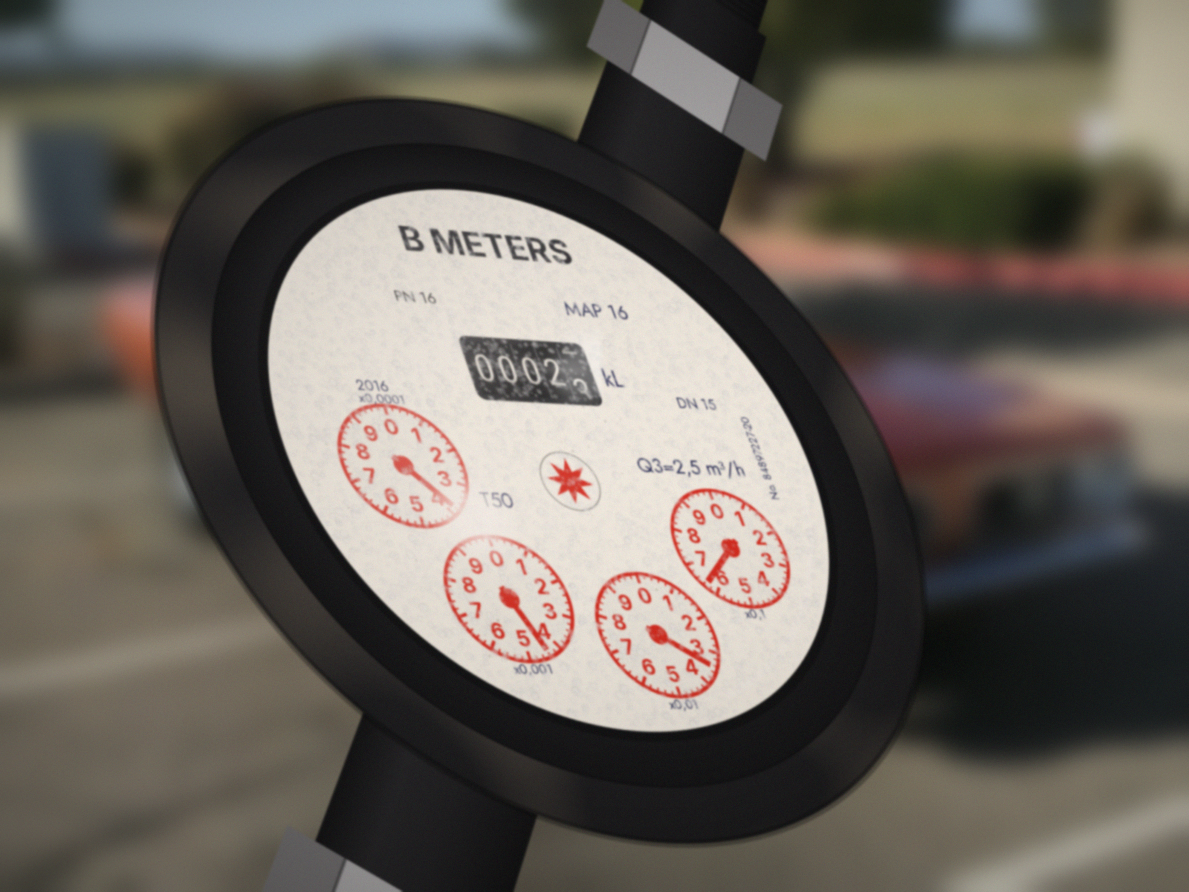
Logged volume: value=22.6343 unit=kL
